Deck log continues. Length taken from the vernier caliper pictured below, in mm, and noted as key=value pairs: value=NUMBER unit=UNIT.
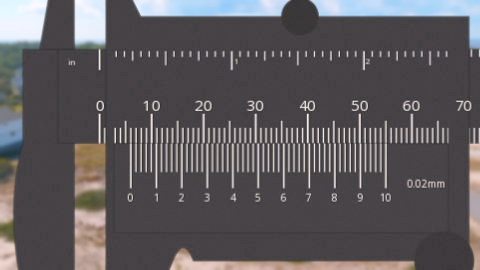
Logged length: value=6.0 unit=mm
